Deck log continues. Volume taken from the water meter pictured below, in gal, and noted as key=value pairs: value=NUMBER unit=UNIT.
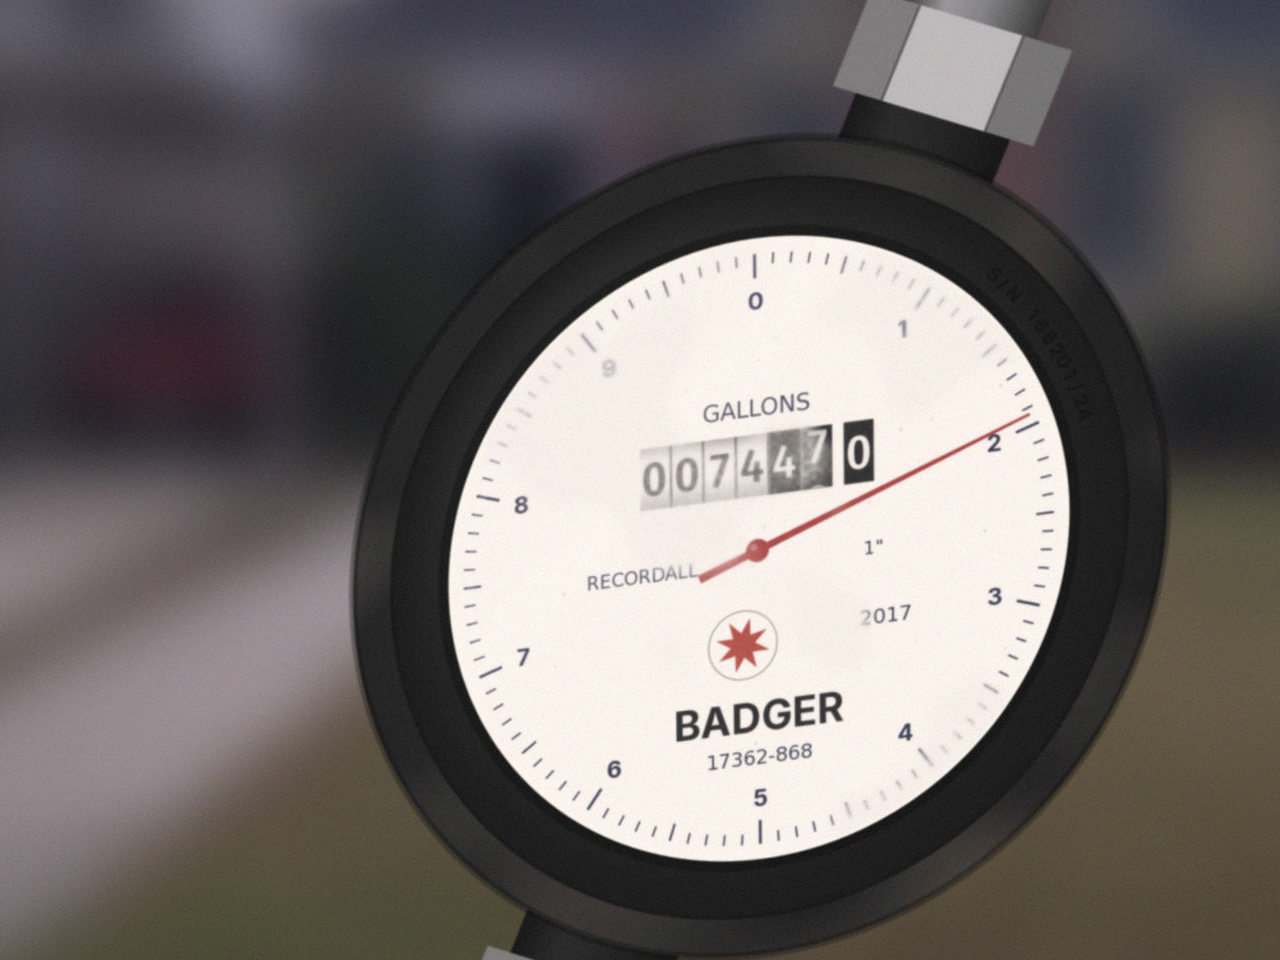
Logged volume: value=74471.9 unit=gal
